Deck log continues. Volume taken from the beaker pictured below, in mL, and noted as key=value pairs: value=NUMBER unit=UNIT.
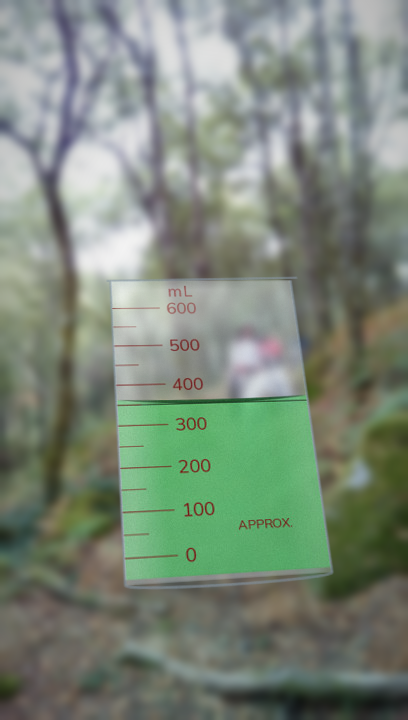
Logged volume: value=350 unit=mL
